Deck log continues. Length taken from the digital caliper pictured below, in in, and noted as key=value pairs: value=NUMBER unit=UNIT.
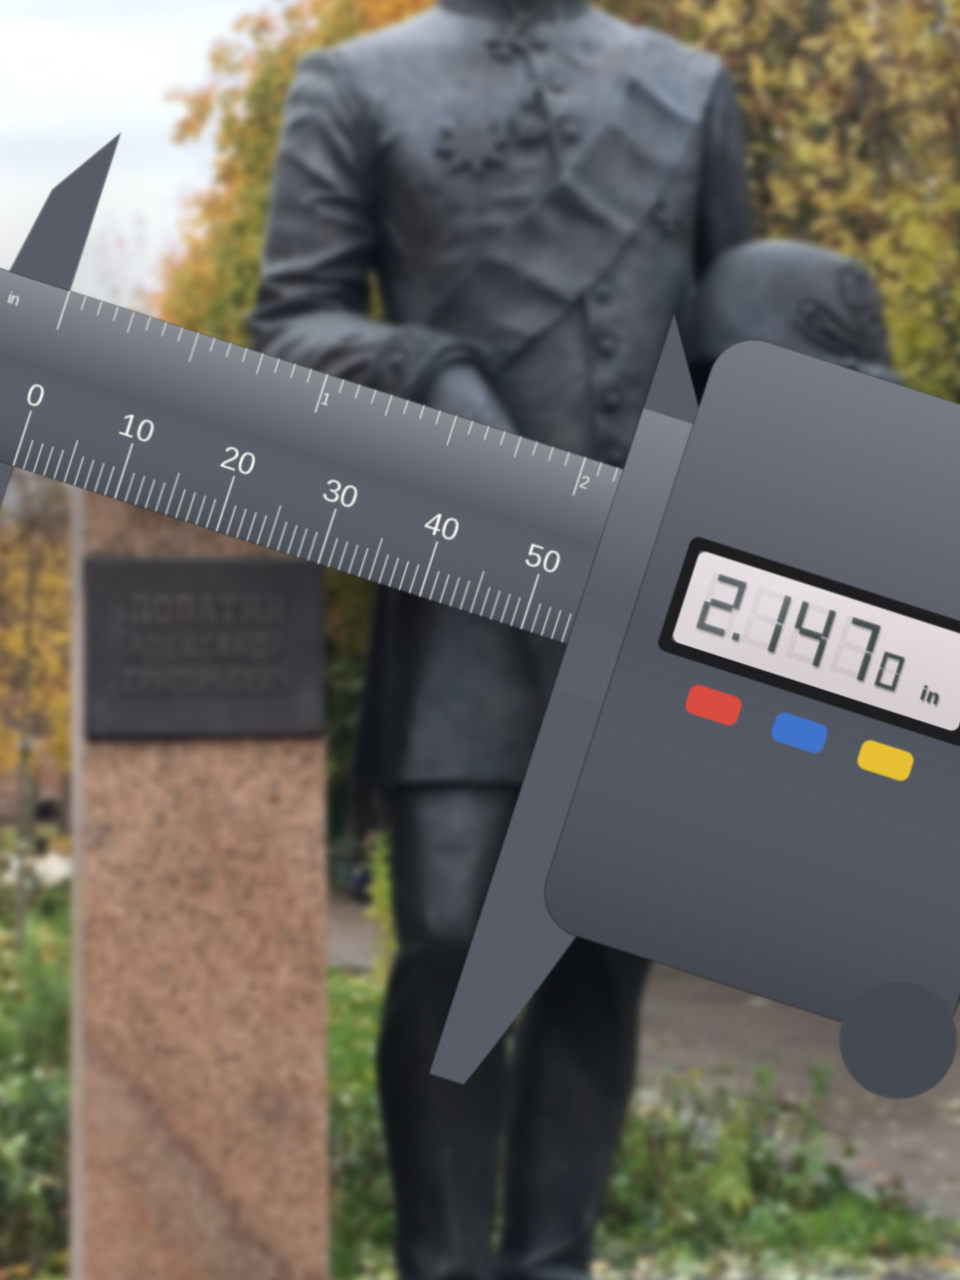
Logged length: value=2.1470 unit=in
